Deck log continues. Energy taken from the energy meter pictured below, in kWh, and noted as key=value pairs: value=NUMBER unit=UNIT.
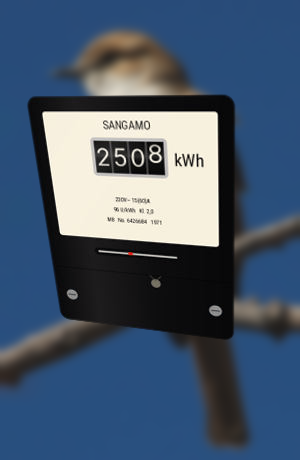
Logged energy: value=2508 unit=kWh
